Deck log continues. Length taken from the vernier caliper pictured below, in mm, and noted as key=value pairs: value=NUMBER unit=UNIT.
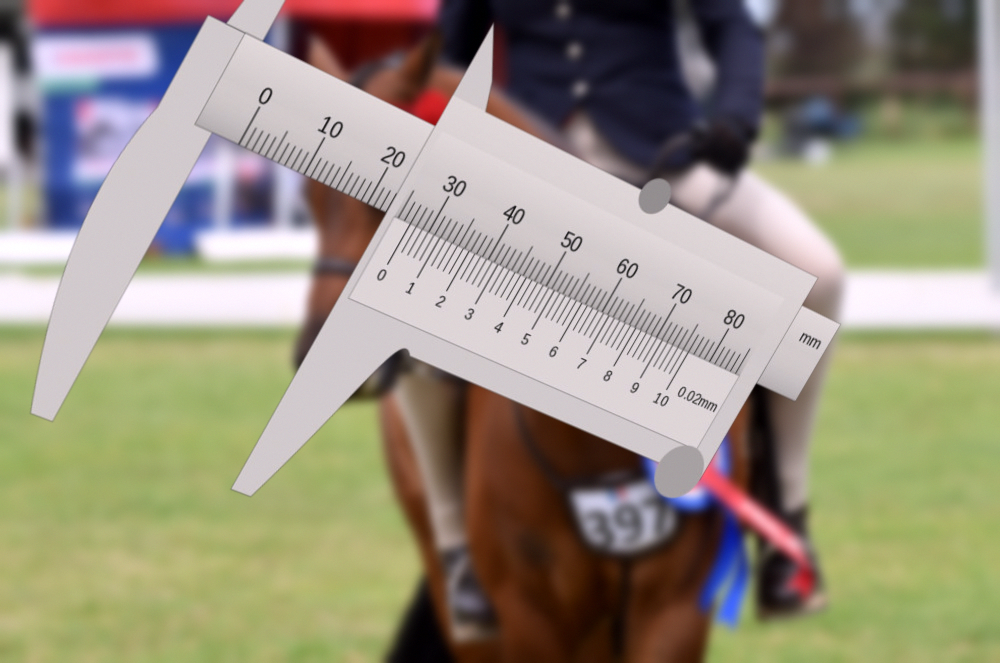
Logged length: value=27.0 unit=mm
